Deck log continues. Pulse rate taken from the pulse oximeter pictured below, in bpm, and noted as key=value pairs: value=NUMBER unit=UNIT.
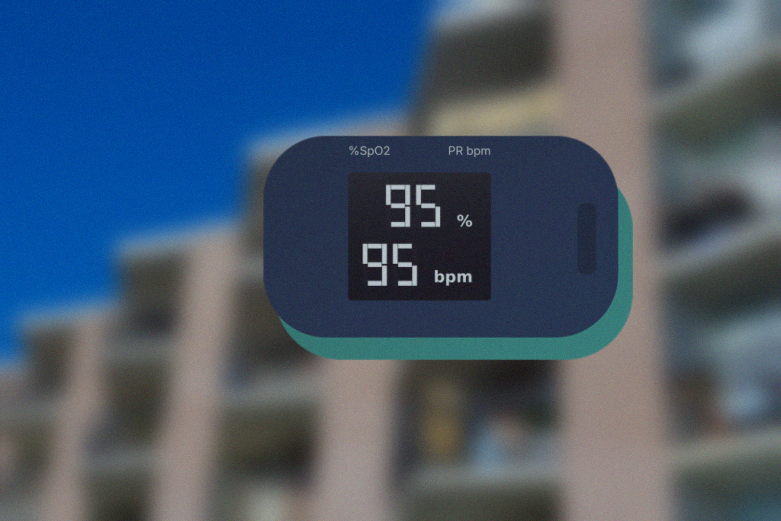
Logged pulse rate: value=95 unit=bpm
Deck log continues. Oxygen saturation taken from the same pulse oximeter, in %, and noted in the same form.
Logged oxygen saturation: value=95 unit=%
